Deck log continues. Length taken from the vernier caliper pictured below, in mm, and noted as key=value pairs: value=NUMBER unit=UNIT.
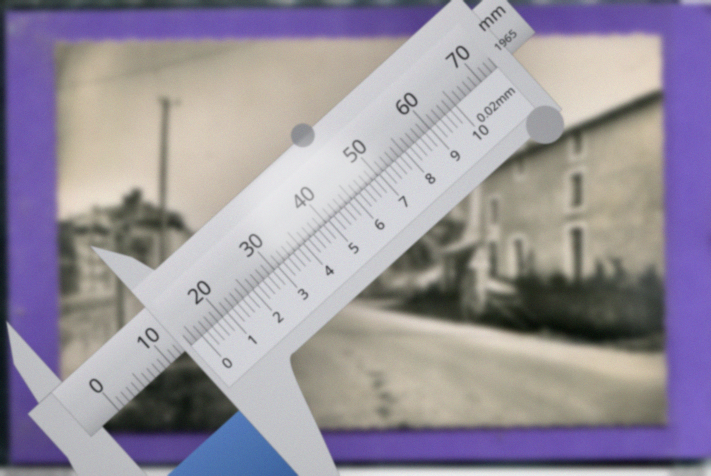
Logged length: value=16.0 unit=mm
